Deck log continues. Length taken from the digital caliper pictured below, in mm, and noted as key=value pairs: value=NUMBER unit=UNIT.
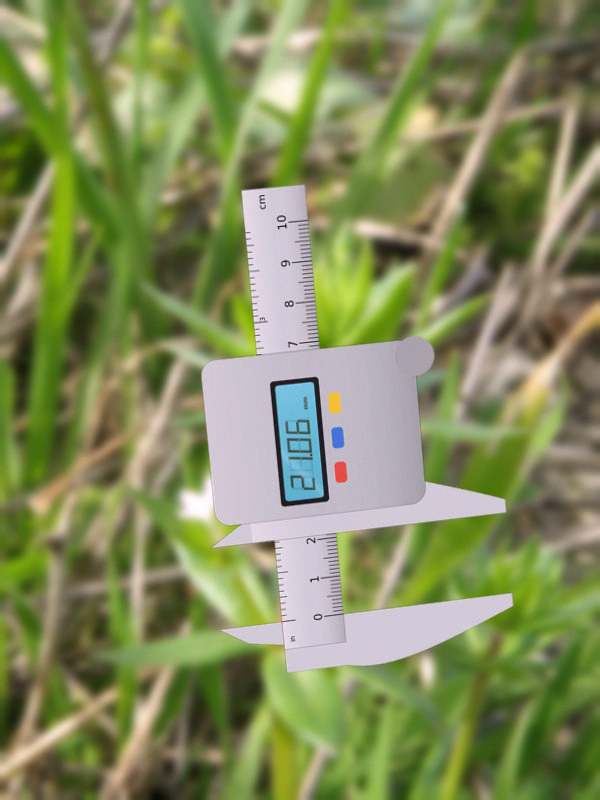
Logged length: value=21.06 unit=mm
